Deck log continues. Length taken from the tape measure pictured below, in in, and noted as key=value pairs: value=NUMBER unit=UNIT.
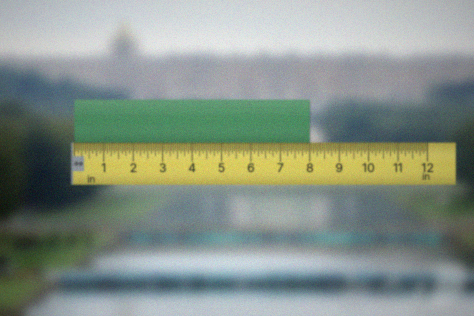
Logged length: value=8 unit=in
